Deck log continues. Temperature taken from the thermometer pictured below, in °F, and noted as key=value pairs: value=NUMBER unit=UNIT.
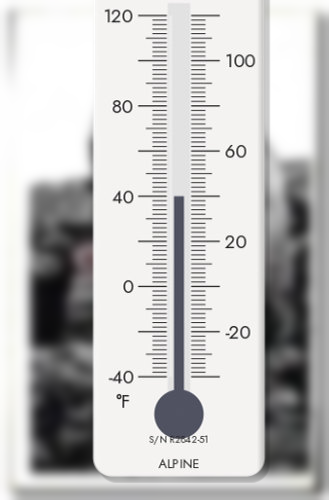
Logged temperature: value=40 unit=°F
